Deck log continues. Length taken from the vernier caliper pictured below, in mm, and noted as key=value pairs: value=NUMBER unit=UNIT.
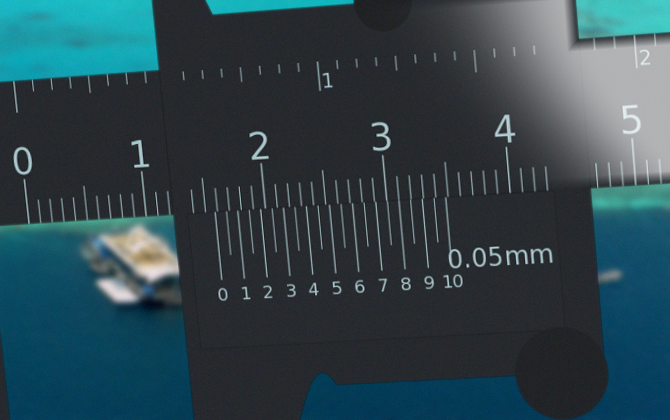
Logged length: value=15.8 unit=mm
